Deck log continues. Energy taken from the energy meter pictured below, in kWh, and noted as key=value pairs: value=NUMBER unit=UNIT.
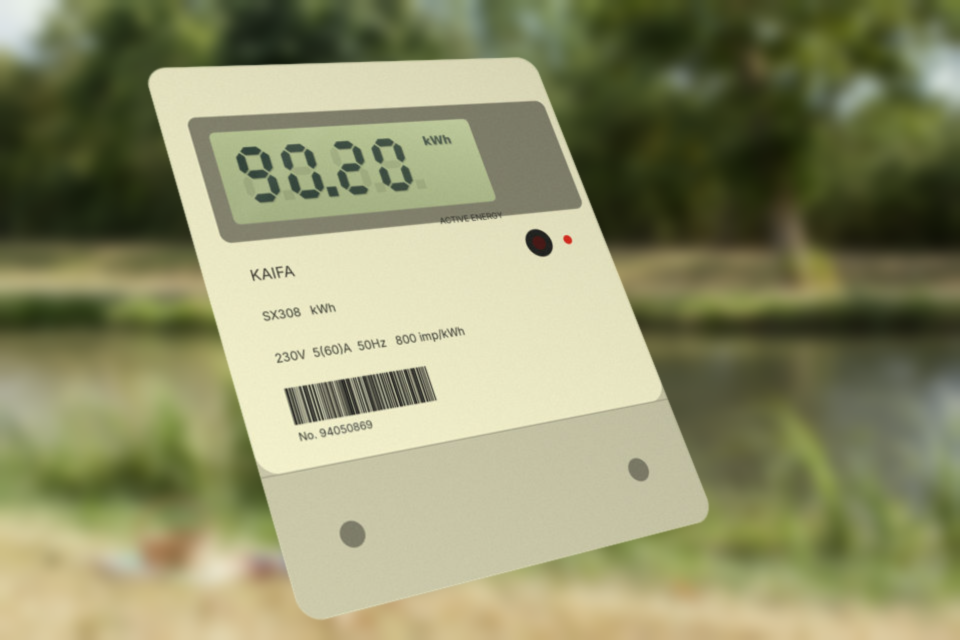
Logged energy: value=90.20 unit=kWh
